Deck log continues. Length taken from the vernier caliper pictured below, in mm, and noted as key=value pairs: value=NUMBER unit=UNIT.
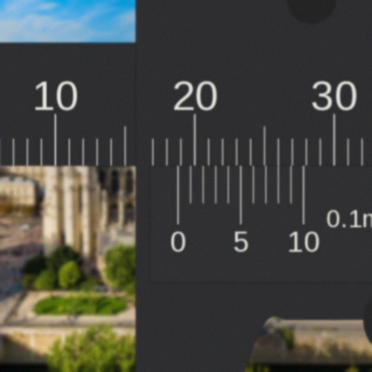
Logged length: value=18.8 unit=mm
